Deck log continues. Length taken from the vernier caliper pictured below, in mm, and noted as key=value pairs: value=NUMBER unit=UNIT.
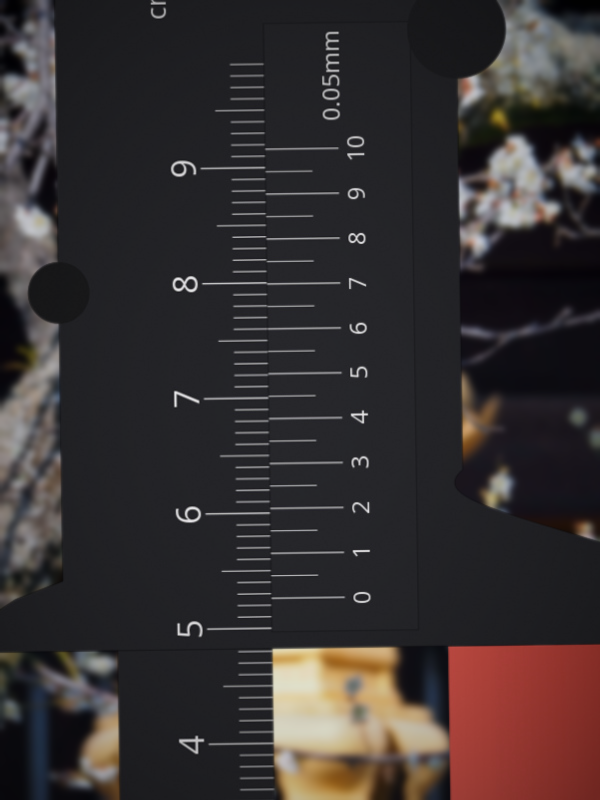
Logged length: value=52.6 unit=mm
